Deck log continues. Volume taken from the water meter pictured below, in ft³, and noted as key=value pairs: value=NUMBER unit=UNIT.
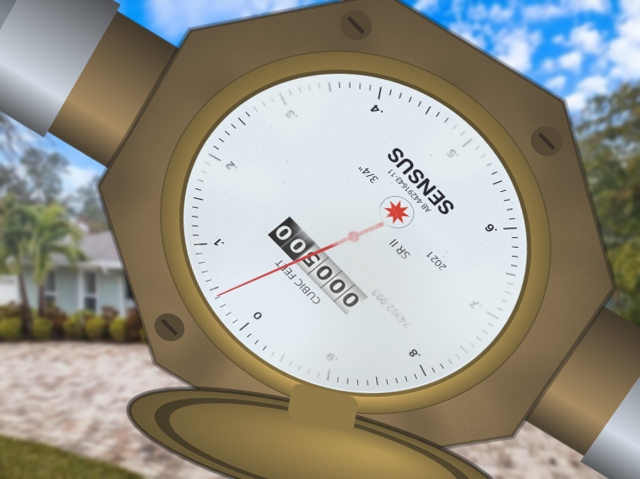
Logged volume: value=500.04 unit=ft³
